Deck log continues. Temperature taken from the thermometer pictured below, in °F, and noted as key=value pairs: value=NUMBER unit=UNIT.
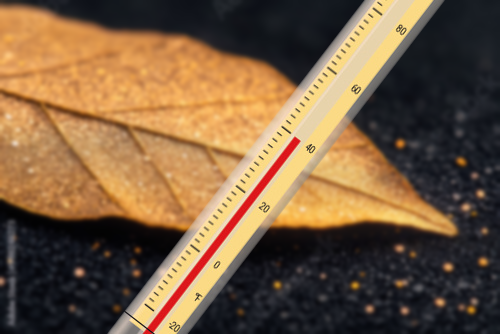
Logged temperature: value=40 unit=°F
